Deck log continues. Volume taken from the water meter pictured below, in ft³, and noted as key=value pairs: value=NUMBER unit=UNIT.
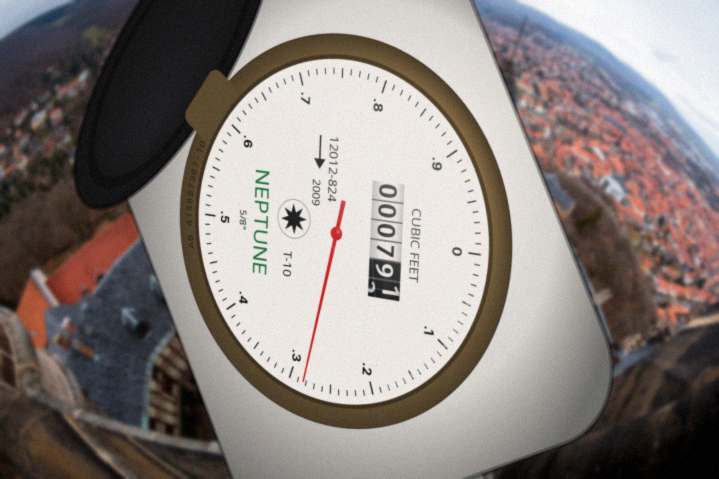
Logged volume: value=791.28 unit=ft³
